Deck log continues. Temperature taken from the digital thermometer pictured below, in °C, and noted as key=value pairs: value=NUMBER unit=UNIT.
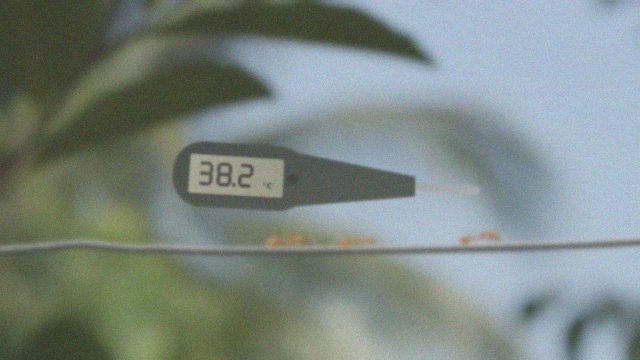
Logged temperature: value=38.2 unit=°C
